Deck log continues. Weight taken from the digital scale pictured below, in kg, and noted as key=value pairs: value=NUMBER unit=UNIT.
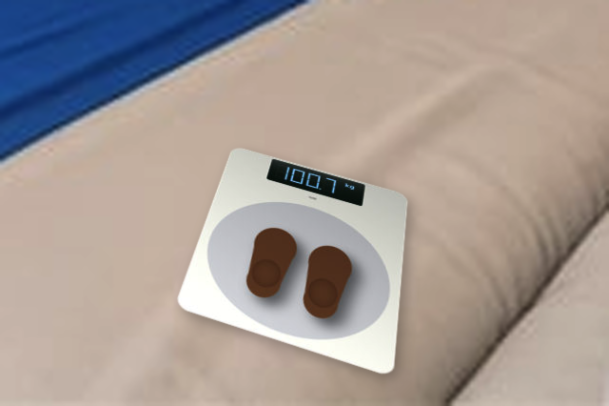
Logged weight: value=100.7 unit=kg
